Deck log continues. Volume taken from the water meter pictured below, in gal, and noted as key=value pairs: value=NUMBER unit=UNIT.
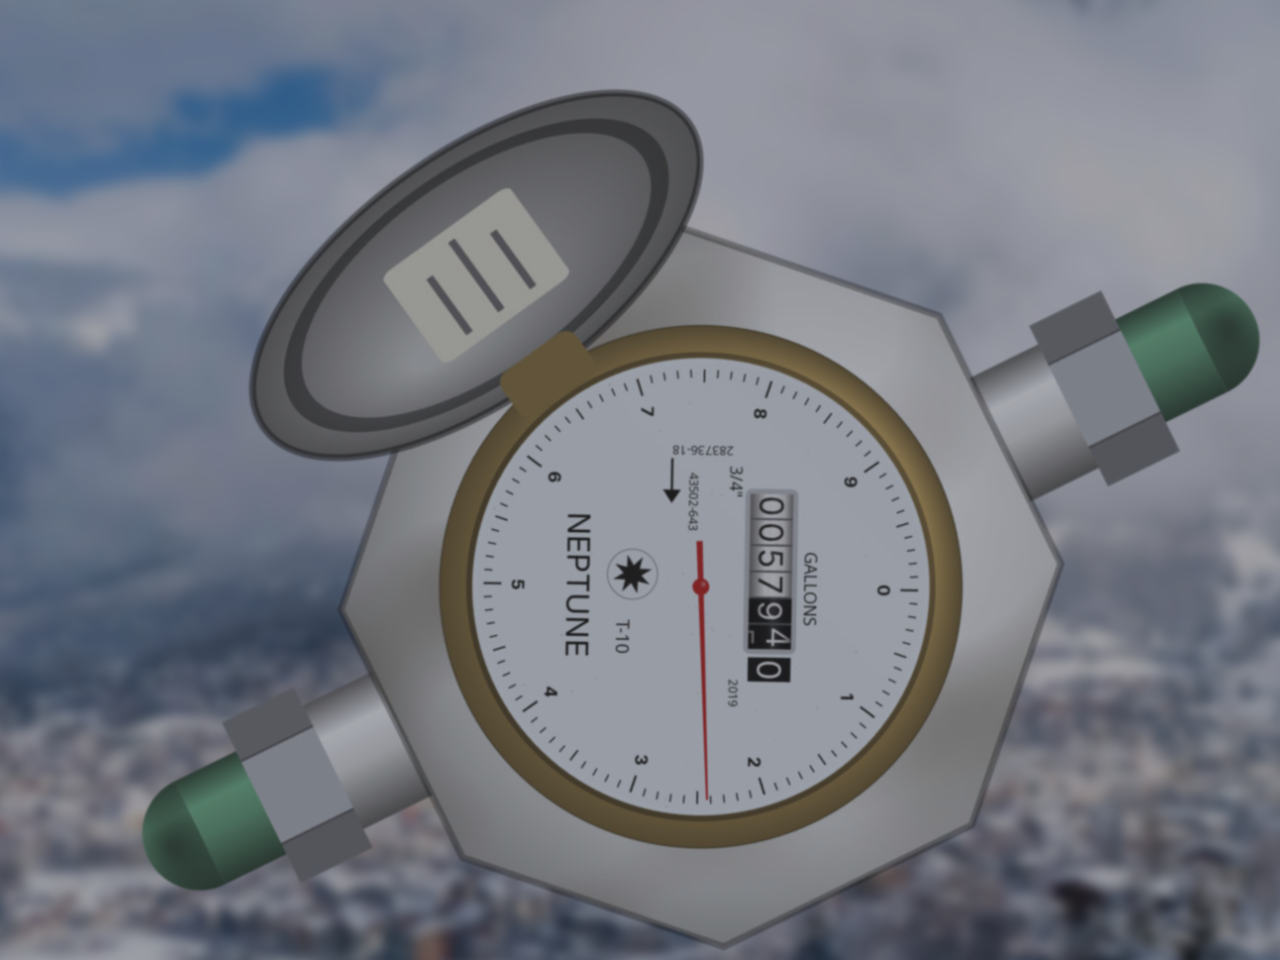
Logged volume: value=57942.4 unit=gal
